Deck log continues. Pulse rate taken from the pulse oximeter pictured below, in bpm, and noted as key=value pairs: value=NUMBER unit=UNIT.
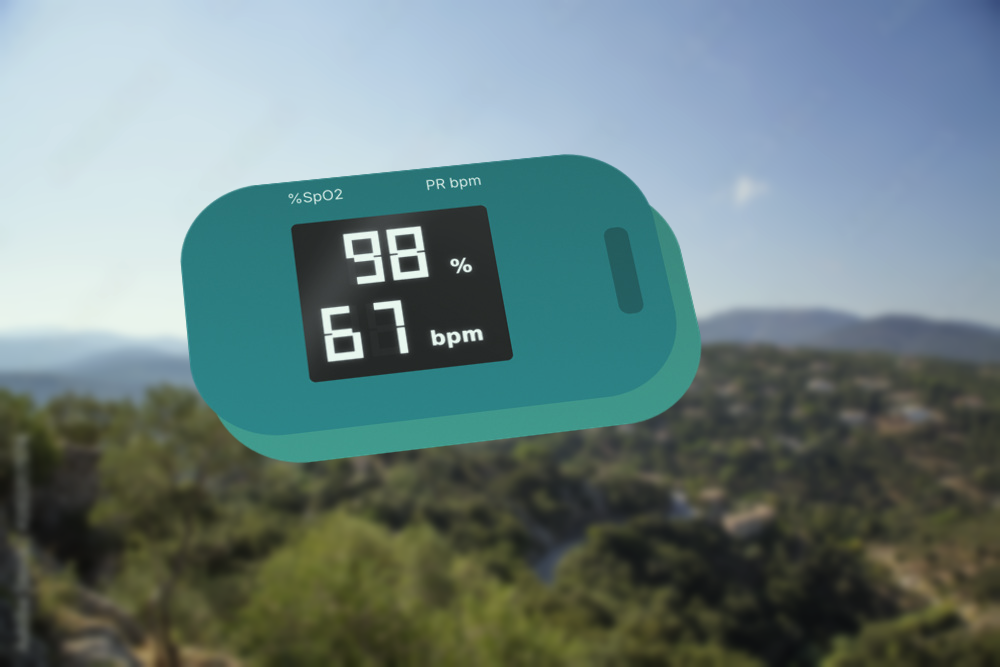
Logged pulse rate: value=67 unit=bpm
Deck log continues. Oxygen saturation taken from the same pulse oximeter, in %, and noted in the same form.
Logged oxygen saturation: value=98 unit=%
